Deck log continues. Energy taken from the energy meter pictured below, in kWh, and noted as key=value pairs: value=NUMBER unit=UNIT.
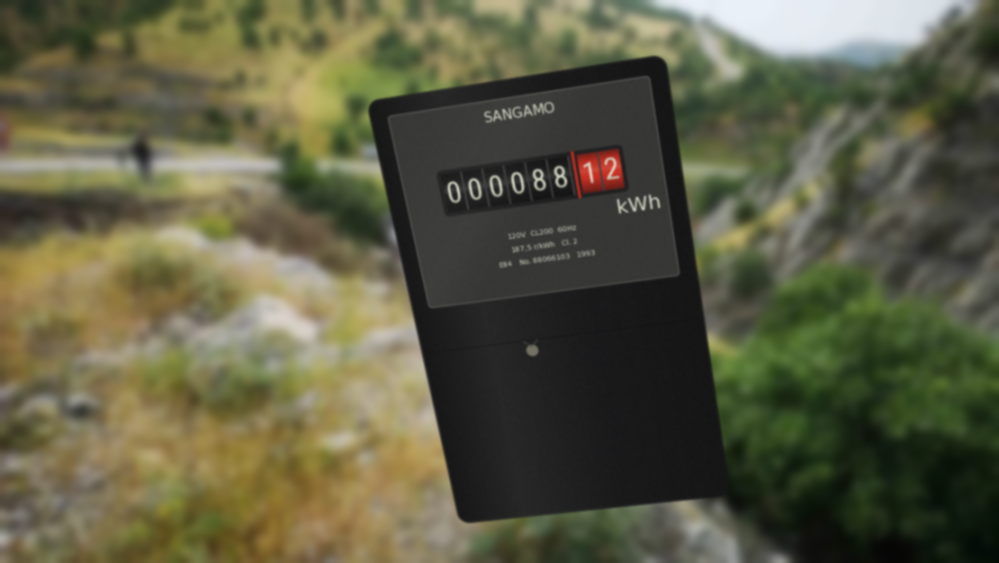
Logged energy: value=88.12 unit=kWh
